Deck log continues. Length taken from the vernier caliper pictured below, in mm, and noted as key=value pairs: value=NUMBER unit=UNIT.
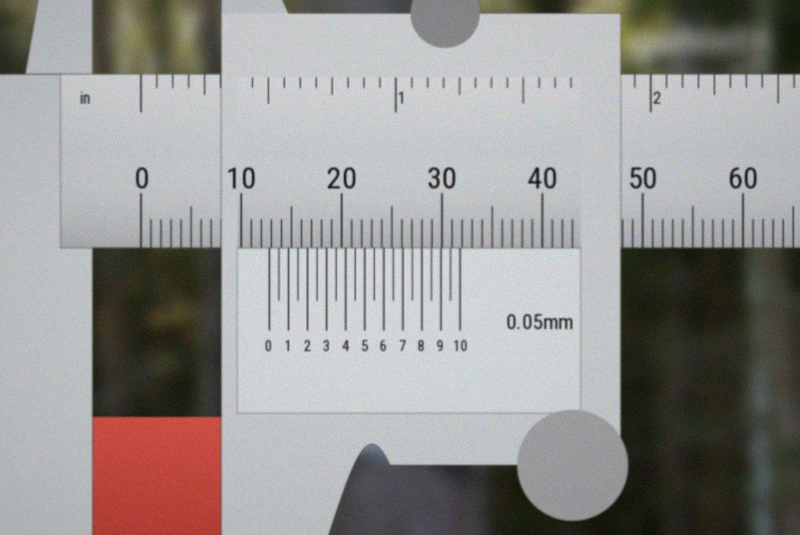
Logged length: value=12.8 unit=mm
